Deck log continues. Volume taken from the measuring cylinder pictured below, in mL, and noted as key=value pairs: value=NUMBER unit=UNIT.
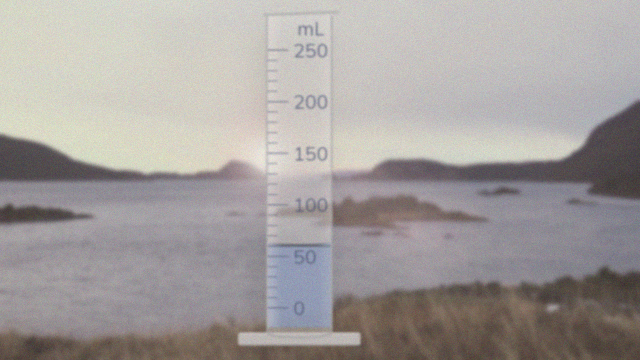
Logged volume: value=60 unit=mL
